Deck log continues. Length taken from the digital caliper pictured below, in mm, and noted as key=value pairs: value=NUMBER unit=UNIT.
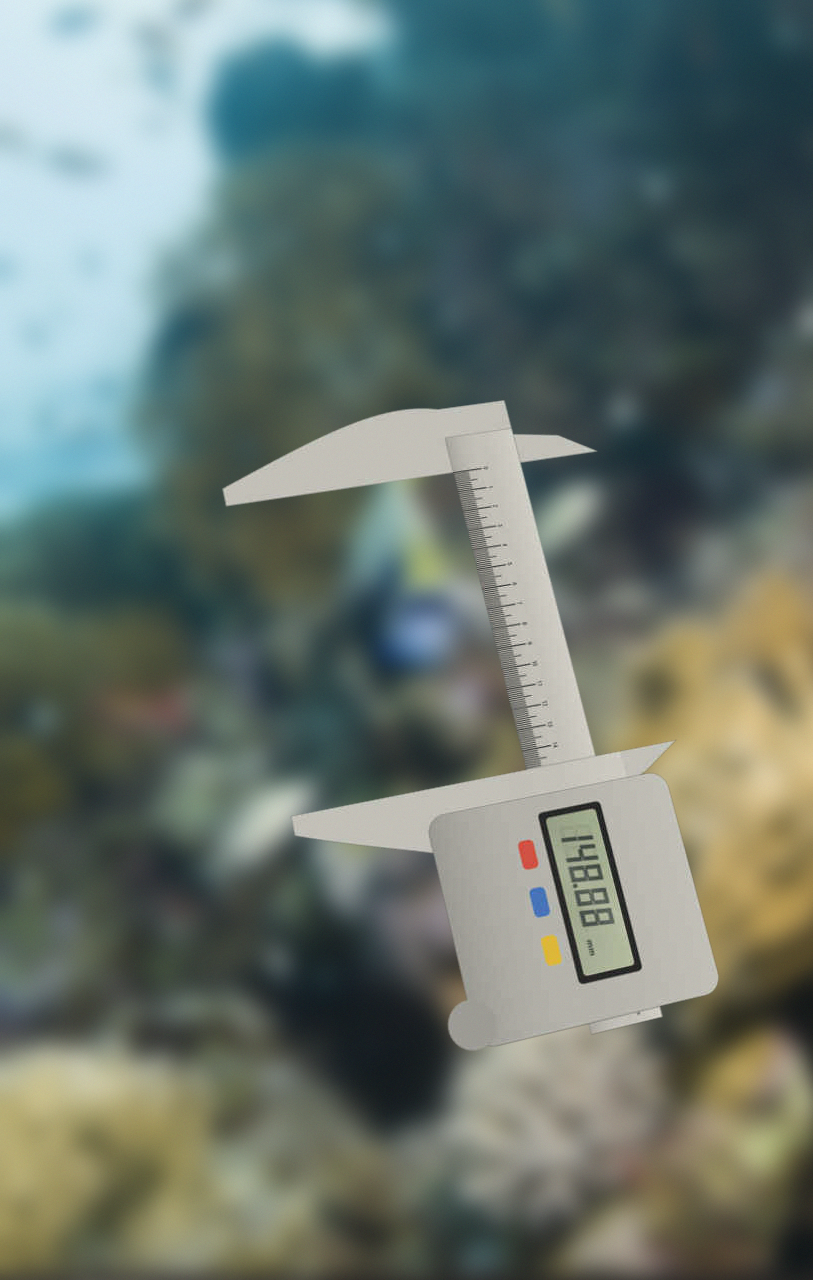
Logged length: value=148.88 unit=mm
